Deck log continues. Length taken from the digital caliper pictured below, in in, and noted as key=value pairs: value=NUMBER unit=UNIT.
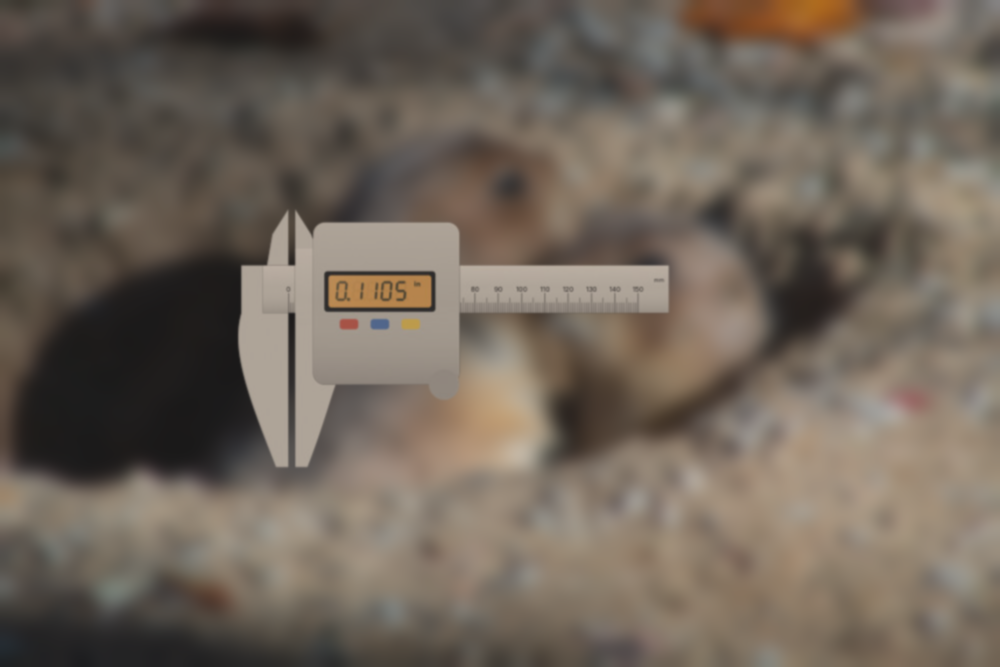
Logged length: value=0.1105 unit=in
